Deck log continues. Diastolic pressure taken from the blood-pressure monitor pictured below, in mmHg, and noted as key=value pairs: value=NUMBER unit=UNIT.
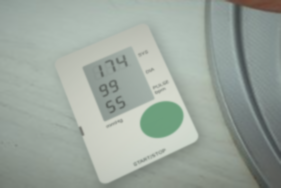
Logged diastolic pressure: value=99 unit=mmHg
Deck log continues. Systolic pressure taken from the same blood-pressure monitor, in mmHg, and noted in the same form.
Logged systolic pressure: value=174 unit=mmHg
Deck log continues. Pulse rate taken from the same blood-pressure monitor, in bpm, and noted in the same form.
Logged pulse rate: value=55 unit=bpm
